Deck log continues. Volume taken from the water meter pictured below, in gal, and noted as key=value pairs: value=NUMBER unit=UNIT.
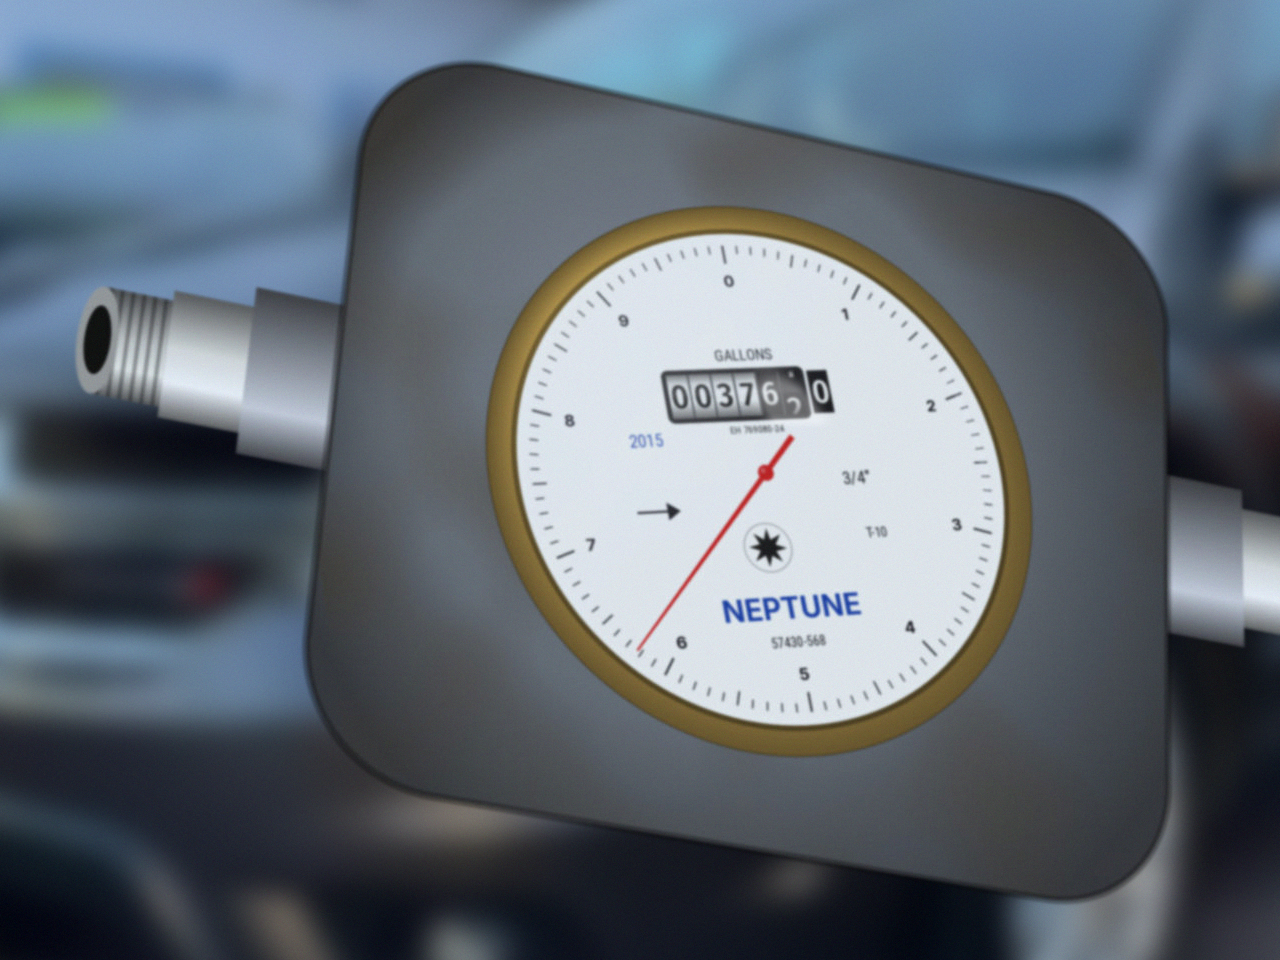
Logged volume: value=37616.2 unit=gal
